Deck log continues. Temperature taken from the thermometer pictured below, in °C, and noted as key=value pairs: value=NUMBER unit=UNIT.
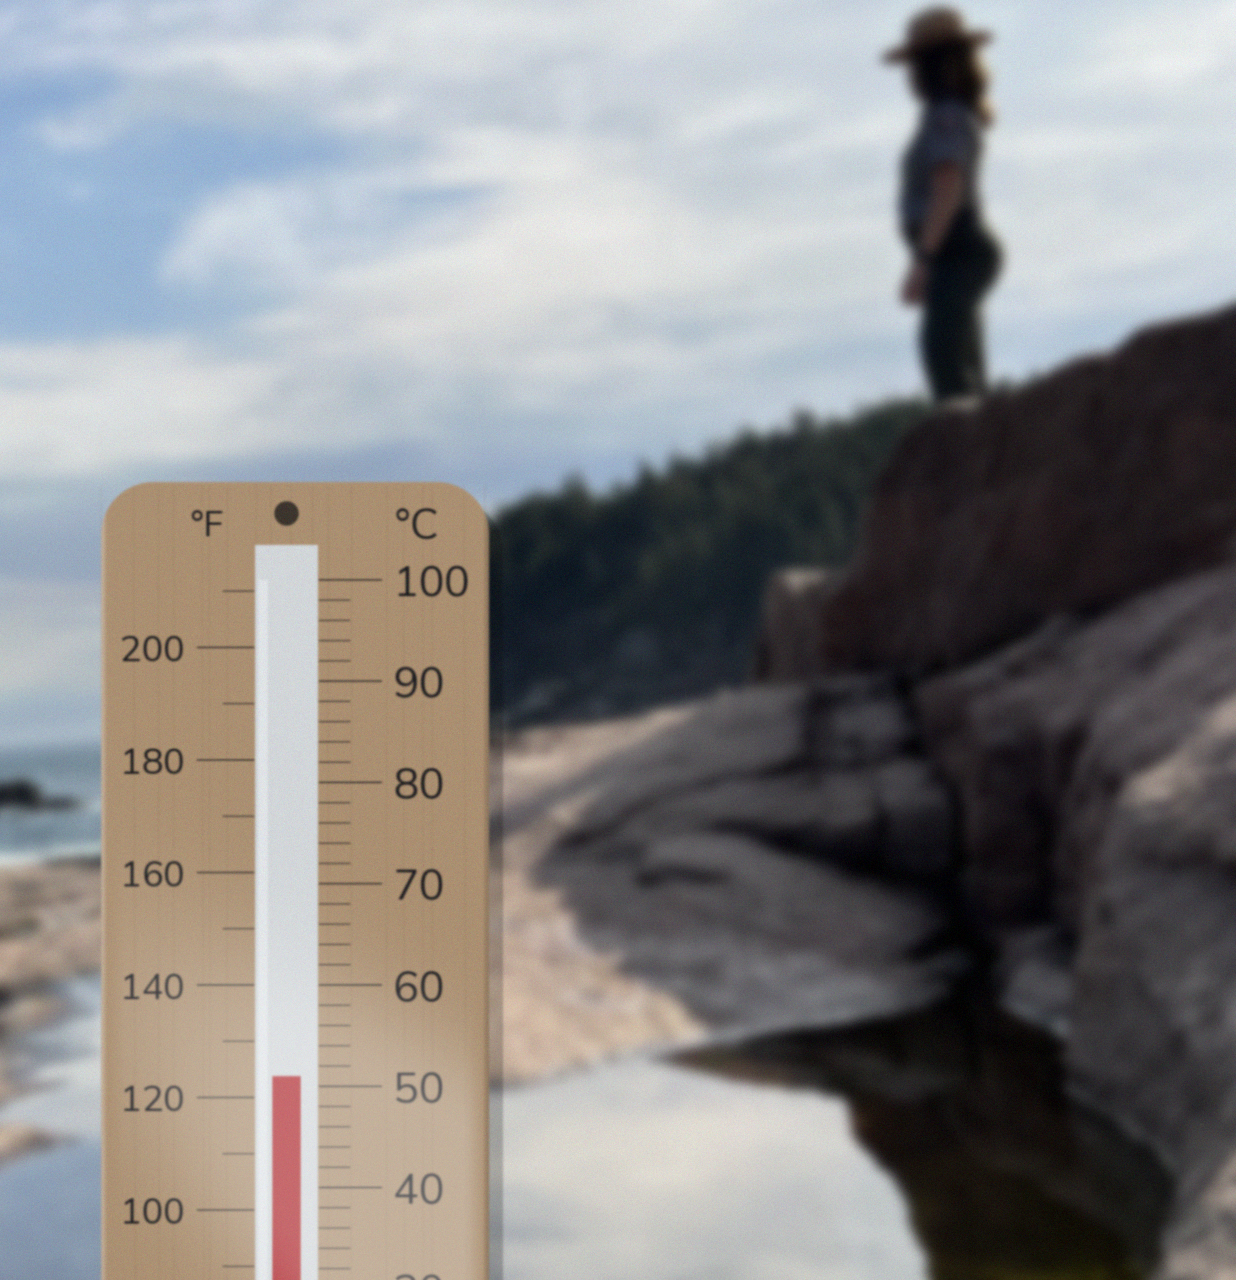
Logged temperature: value=51 unit=°C
